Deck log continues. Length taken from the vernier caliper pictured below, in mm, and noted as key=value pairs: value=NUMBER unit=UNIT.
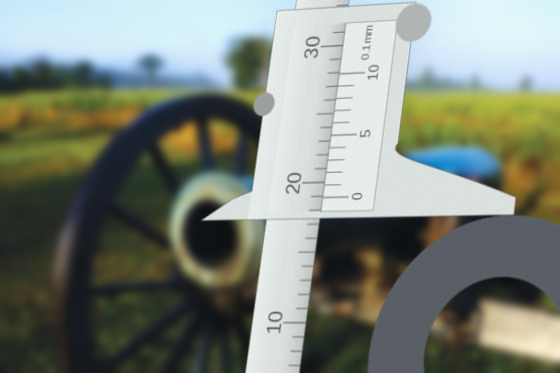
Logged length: value=18.9 unit=mm
